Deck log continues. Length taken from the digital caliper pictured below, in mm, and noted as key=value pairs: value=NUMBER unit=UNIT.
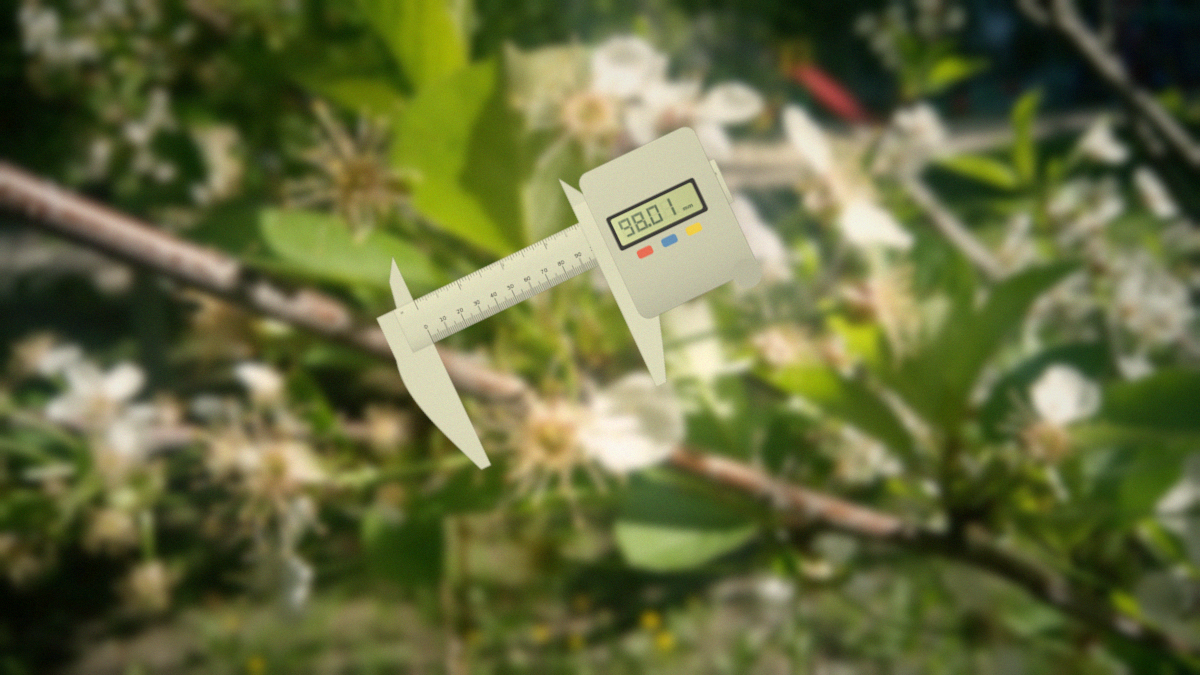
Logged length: value=98.01 unit=mm
